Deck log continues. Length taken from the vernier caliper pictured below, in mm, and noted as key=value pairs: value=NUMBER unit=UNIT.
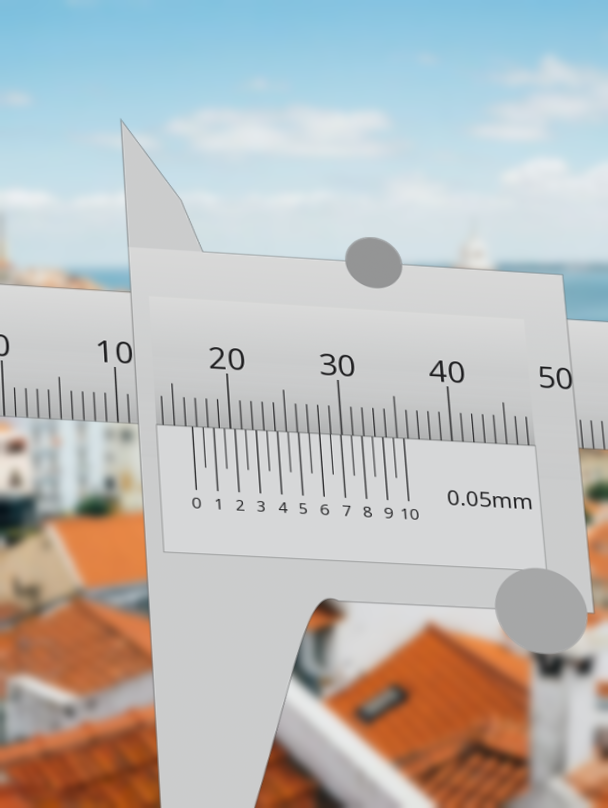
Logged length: value=16.6 unit=mm
